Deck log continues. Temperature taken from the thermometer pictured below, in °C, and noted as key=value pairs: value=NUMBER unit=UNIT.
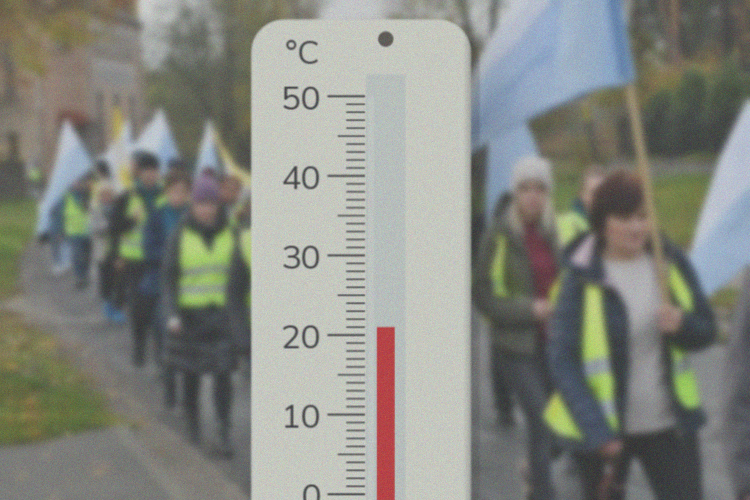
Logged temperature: value=21 unit=°C
